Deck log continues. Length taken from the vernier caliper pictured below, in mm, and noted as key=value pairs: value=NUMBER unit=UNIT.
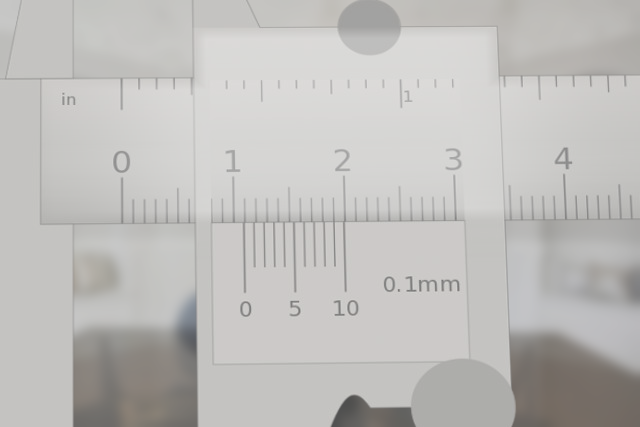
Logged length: value=10.9 unit=mm
